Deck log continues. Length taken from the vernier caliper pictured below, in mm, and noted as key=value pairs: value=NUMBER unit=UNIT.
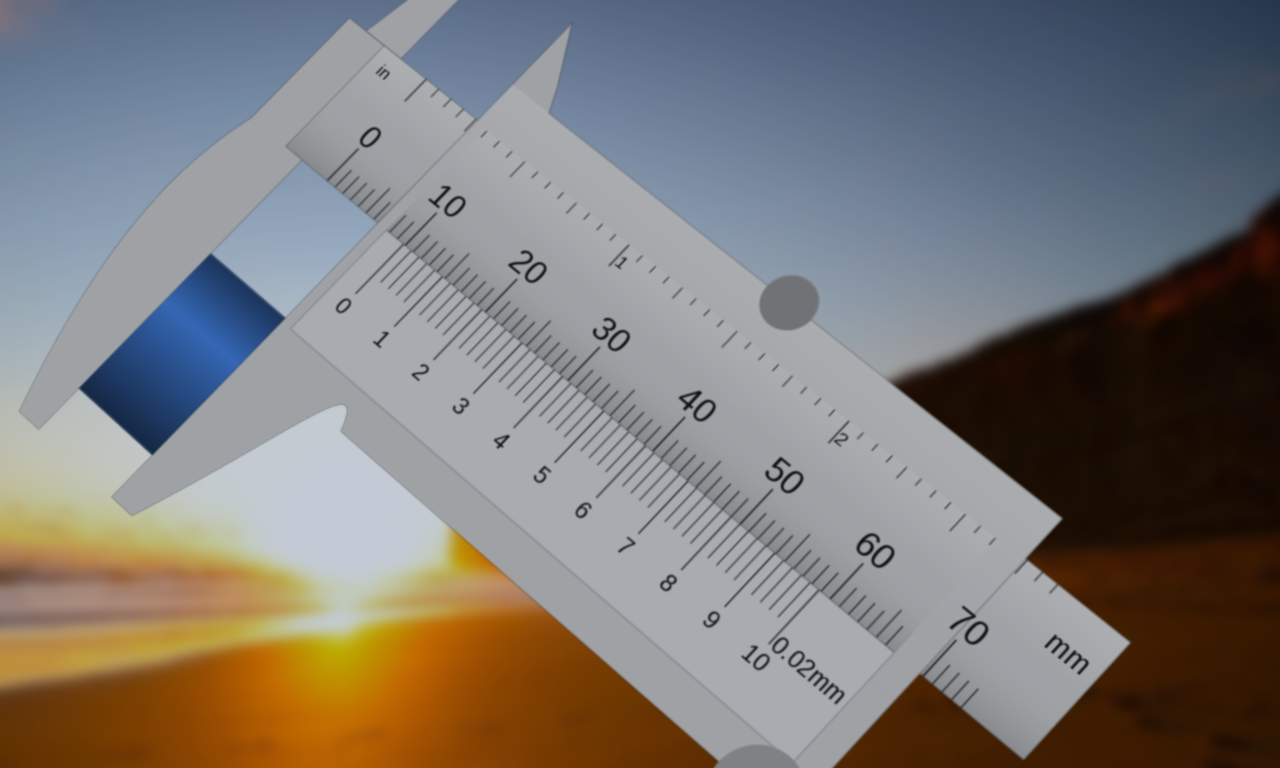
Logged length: value=9.8 unit=mm
